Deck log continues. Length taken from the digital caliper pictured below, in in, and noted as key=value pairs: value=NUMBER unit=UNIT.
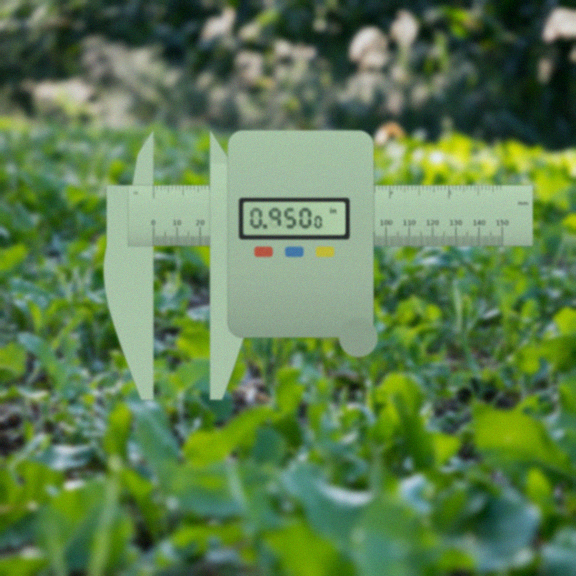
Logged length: value=0.9500 unit=in
